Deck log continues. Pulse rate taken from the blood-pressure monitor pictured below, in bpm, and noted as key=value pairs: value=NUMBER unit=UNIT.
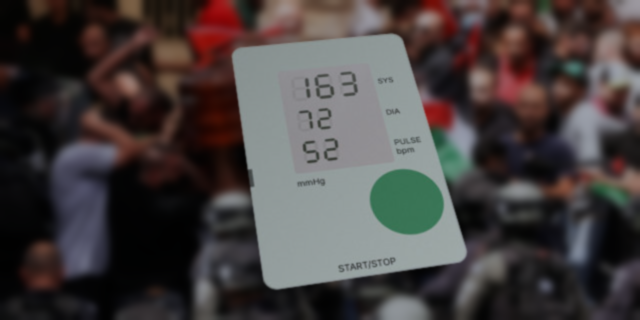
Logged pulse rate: value=52 unit=bpm
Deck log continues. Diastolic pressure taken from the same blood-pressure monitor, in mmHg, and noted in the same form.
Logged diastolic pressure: value=72 unit=mmHg
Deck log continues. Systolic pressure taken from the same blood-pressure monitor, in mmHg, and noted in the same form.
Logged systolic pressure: value=163 unit=mmHg
